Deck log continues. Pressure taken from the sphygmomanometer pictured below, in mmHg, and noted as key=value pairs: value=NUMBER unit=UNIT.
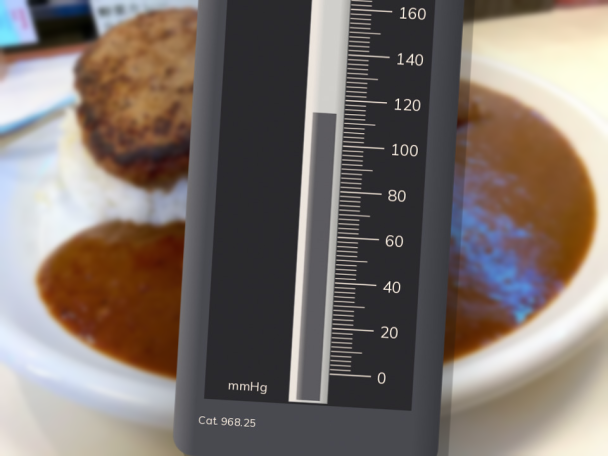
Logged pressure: value=114 unit=mmHg
